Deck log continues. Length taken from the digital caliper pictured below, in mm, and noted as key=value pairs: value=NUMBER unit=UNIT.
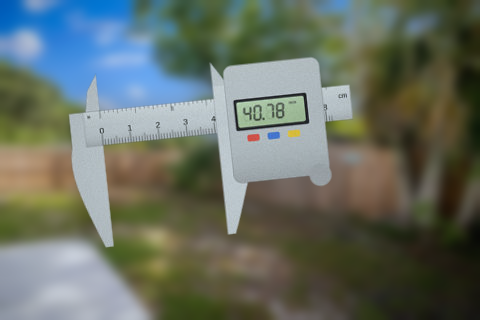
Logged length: value=40.78 unit=mm
